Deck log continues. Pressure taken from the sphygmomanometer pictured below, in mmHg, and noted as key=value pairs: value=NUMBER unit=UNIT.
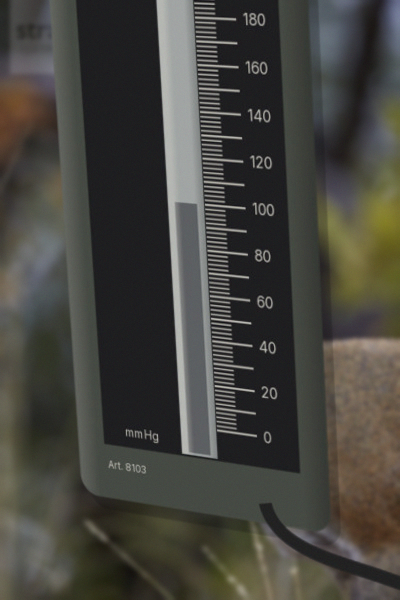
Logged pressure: value=100 unit=mmHg
